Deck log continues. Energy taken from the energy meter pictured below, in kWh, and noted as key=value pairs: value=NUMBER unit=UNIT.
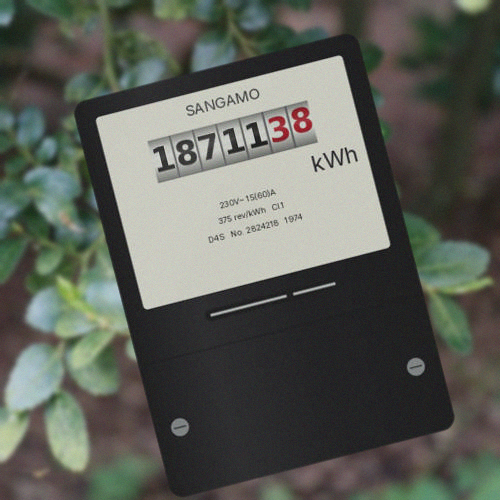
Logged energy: value=18711.38 unit=kWh
